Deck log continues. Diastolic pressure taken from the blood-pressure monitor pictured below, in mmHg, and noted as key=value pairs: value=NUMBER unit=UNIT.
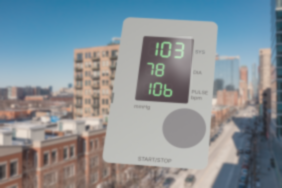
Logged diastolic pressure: value=78 unit=mmHg
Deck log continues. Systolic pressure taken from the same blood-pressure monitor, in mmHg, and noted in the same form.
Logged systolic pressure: value=103 unit=mmHg
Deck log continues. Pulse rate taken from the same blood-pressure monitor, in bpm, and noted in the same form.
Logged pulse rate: value=106 unit=bpm
